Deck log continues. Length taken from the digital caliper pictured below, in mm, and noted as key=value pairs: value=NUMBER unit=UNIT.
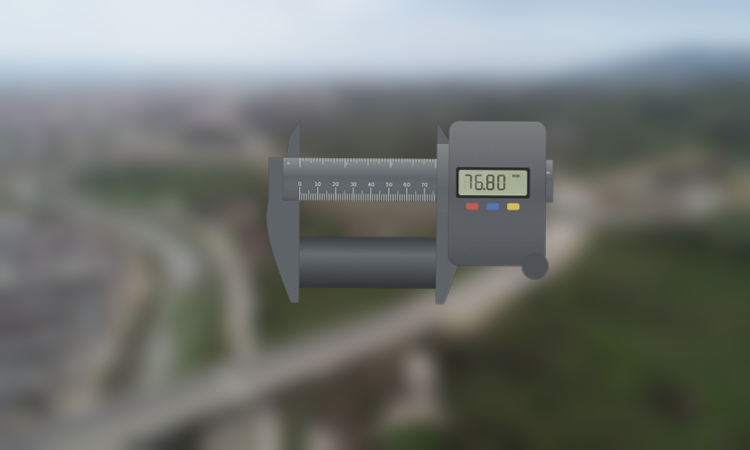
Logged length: value=76.80 unit=mm
